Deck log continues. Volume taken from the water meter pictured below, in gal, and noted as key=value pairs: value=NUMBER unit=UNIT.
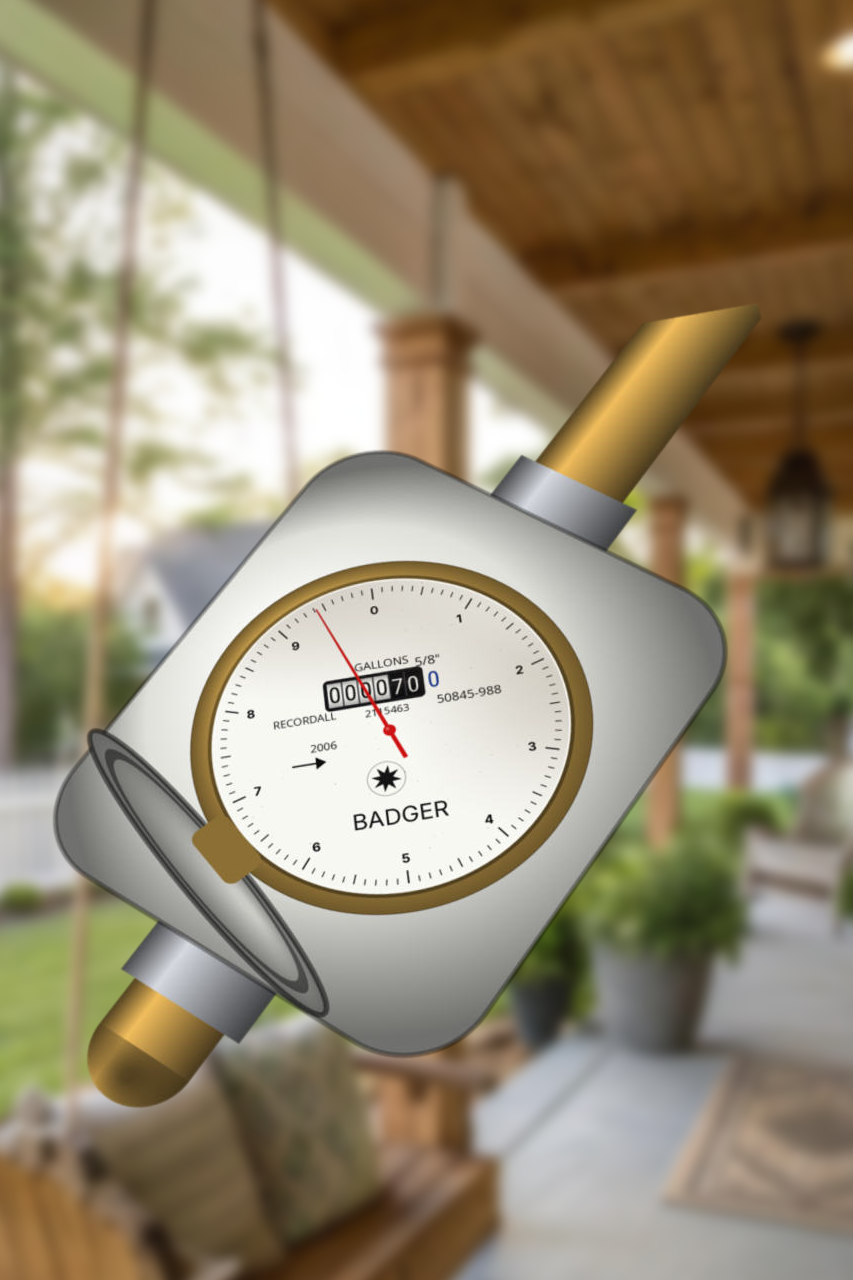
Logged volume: value=699.4 unit=gal
